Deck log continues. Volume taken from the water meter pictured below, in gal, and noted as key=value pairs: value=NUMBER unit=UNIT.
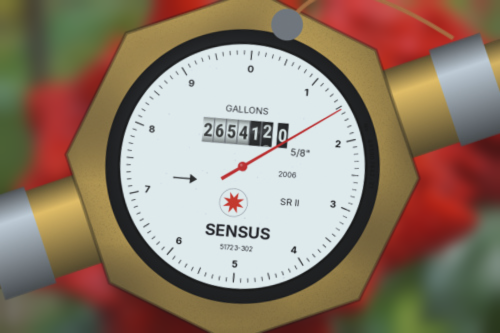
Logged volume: value=2654121.5 unit=gal
